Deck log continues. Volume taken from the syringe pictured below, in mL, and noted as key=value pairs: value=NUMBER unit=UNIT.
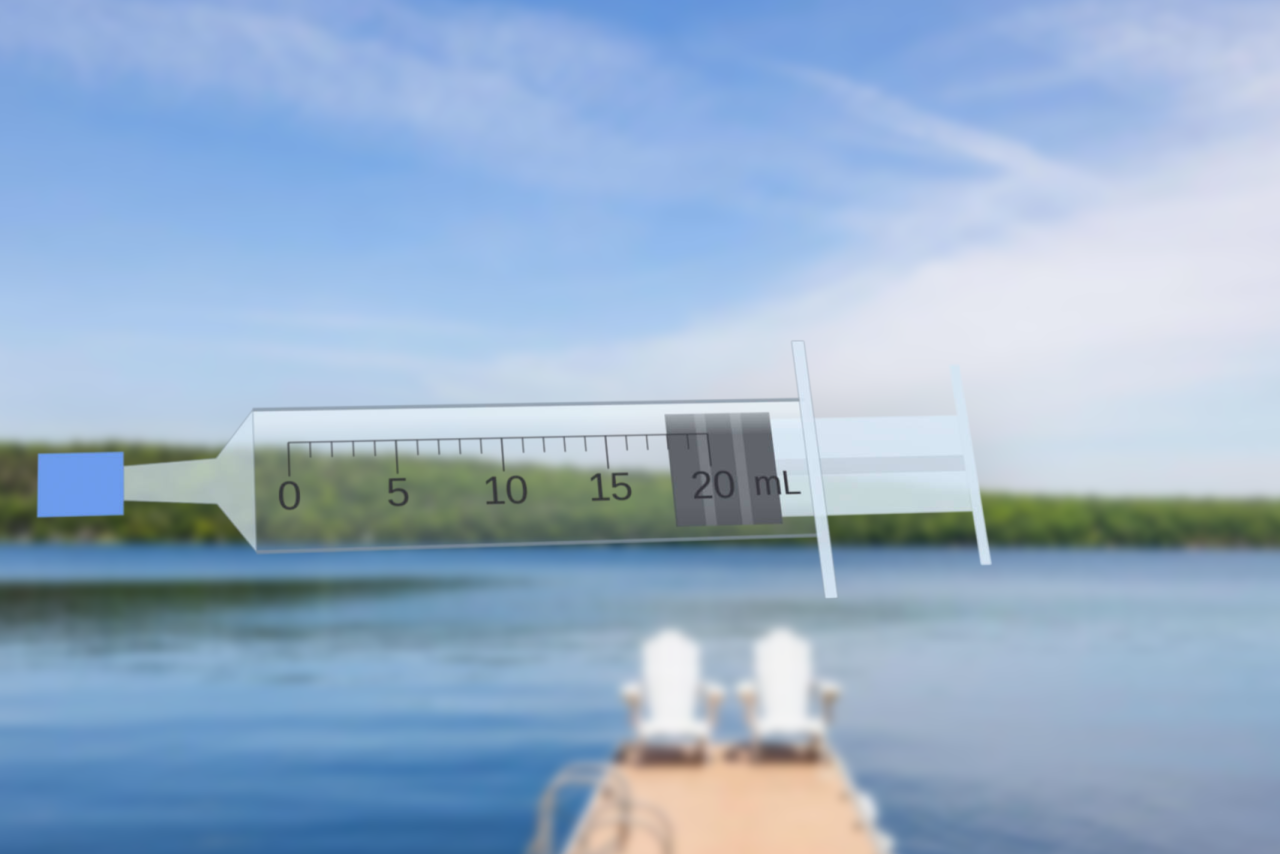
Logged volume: value=18 unit=mL
